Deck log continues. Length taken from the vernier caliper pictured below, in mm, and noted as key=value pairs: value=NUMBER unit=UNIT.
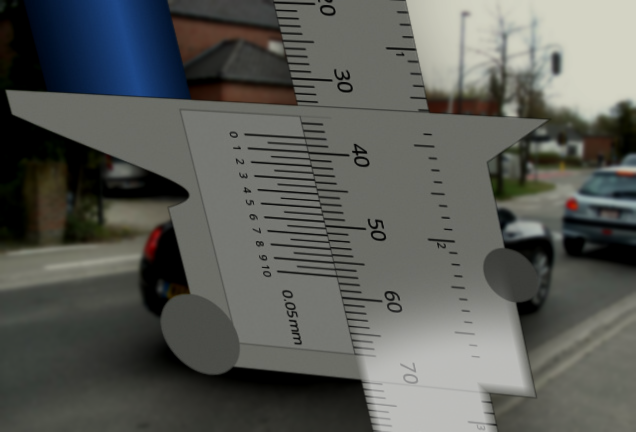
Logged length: value=38.0 unit=mm
